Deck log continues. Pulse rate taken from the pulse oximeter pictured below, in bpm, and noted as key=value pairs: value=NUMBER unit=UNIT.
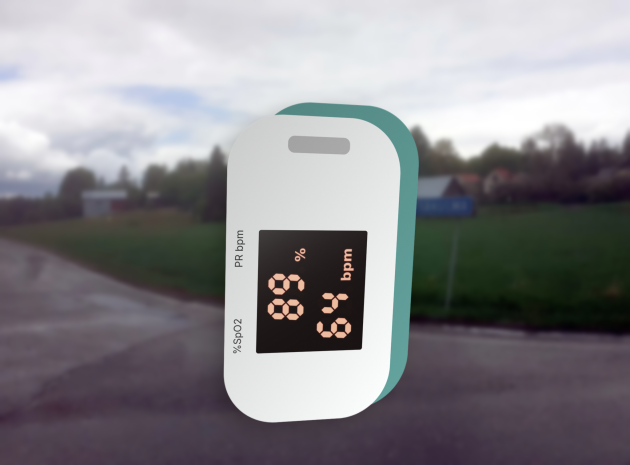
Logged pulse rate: value=64 unit=bpm
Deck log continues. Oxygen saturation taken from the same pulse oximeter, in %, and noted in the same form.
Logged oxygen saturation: value=89 unit=%
